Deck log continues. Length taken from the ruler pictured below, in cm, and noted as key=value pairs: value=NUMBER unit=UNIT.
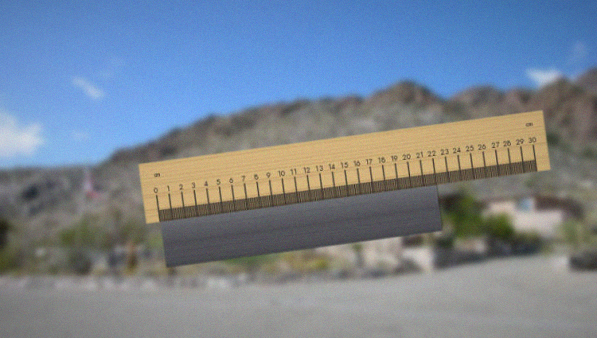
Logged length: value=22 unit=cm
